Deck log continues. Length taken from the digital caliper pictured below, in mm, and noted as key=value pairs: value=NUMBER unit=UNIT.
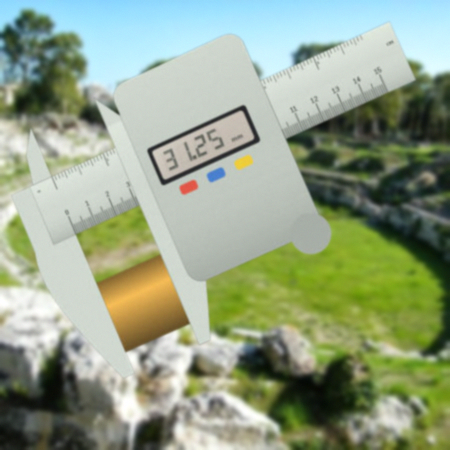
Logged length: value=31.25 unit=mm
